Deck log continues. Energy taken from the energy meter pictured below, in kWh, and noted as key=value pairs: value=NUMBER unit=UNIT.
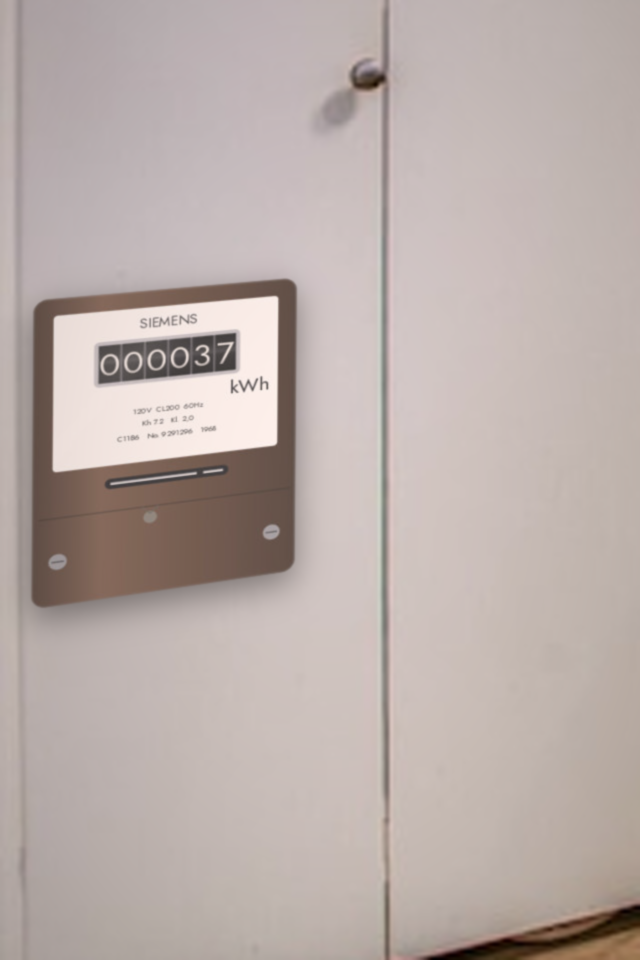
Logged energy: value=37 unit=kWh
